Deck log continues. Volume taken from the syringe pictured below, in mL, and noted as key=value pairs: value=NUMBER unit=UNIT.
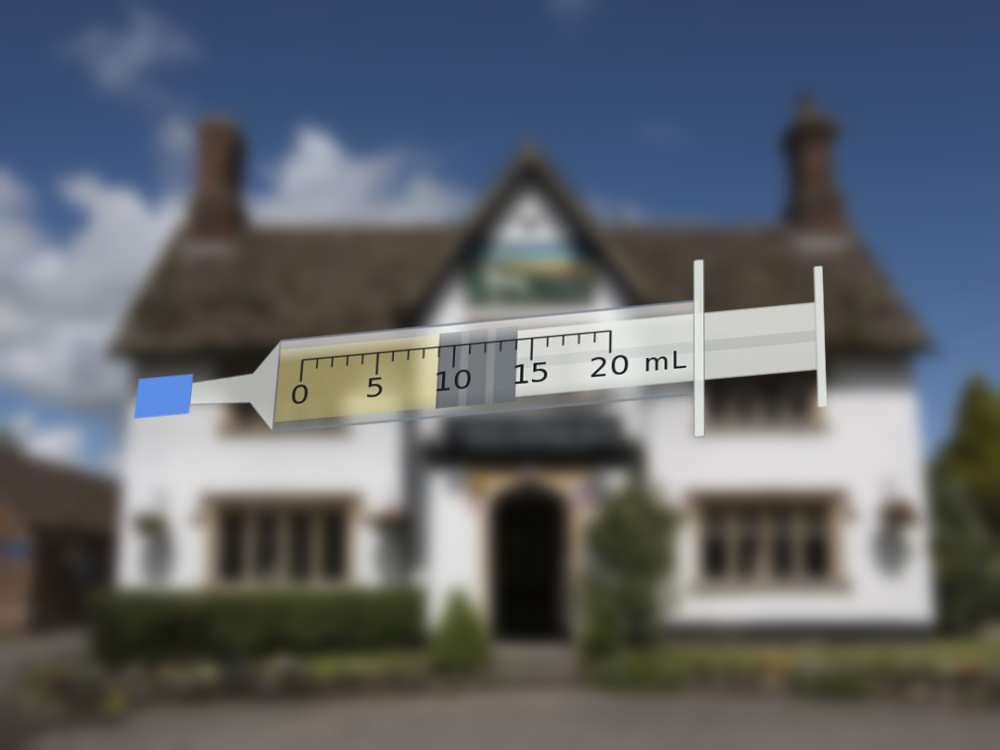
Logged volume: value=9 unit=mL
